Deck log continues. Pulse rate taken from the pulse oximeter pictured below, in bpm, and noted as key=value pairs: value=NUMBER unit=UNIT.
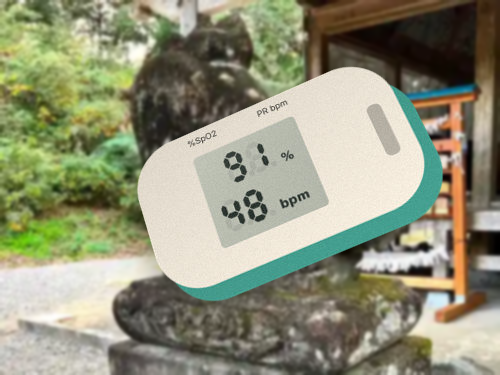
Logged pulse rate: value=48 unit=bpm
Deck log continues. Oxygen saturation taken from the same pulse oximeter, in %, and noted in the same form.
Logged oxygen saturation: value=91 unit=%
